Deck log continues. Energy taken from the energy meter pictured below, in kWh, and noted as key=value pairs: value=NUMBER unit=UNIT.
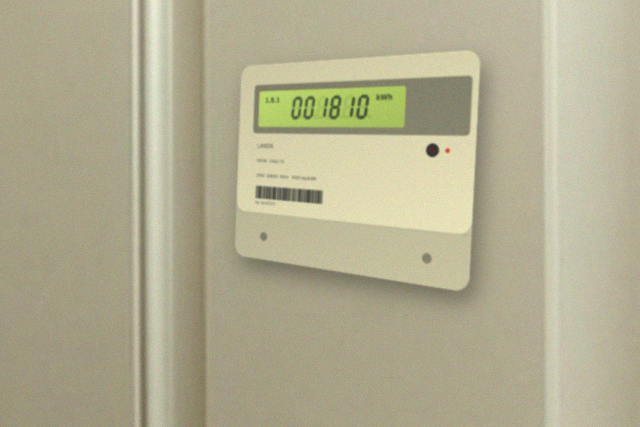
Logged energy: value=1810 unit=kWh
